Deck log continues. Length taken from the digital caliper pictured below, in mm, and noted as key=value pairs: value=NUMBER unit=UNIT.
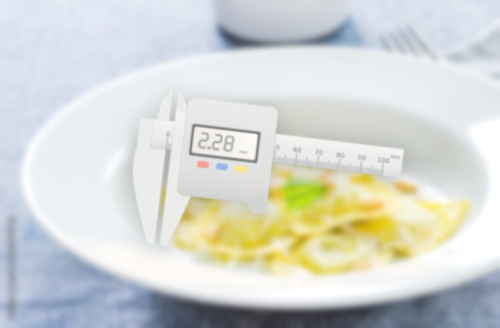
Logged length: value=2.28 unit=mm
